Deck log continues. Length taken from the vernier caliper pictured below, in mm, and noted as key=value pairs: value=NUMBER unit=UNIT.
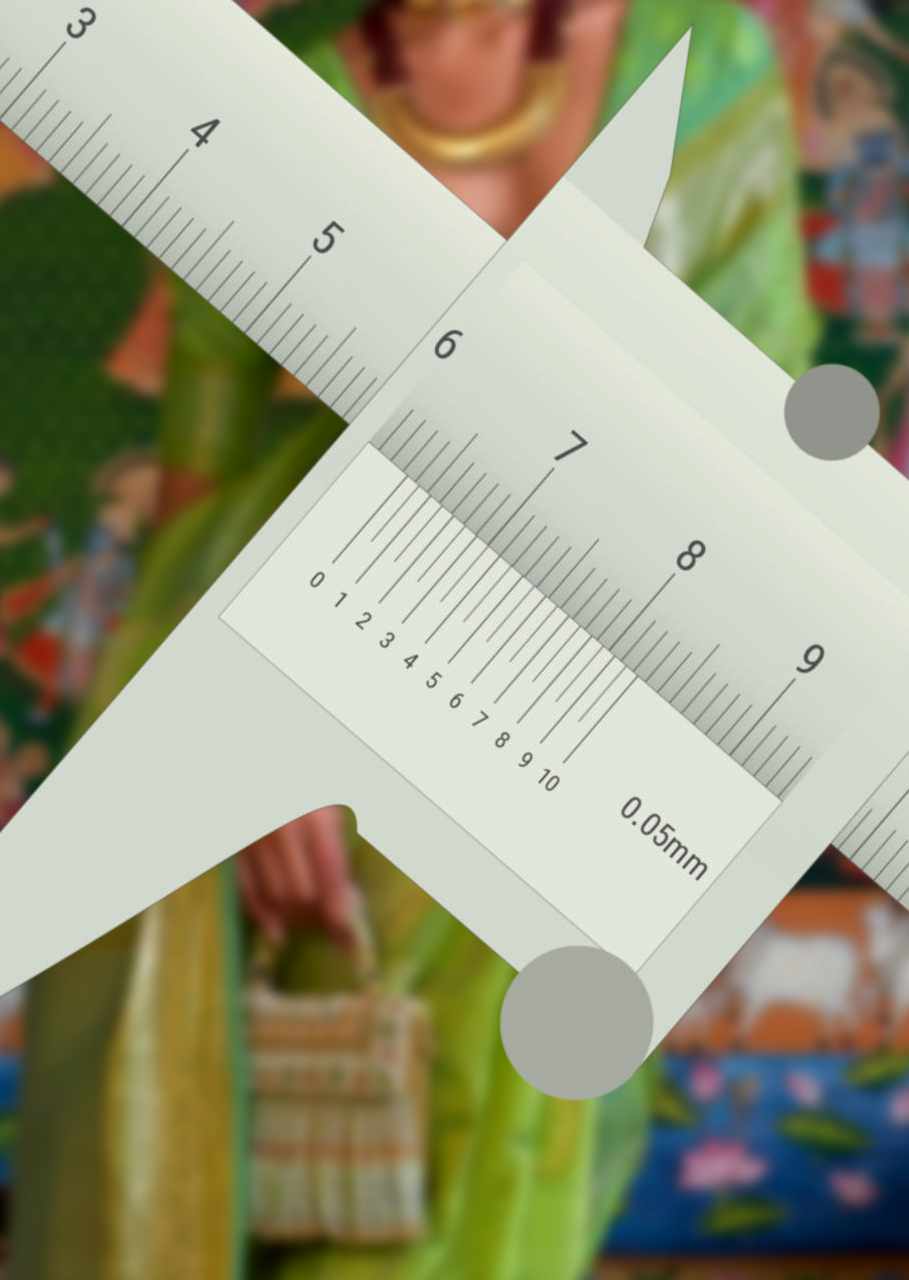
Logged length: value=63.4 unit=mm
